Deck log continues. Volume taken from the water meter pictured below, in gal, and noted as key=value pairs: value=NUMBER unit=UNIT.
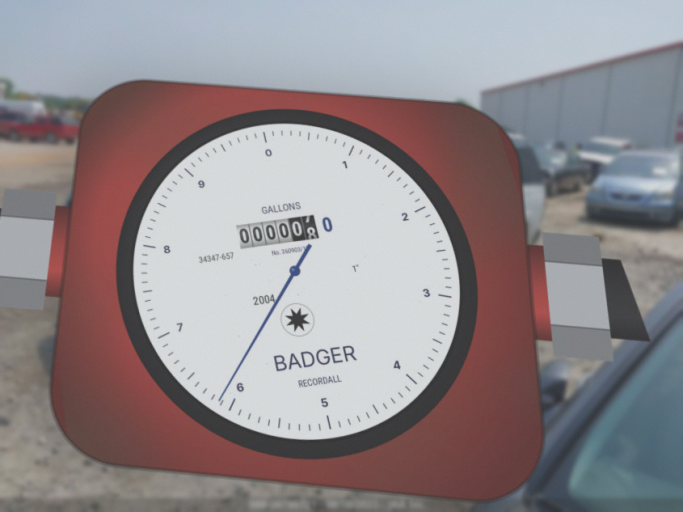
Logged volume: value=76.1 unit=gal
